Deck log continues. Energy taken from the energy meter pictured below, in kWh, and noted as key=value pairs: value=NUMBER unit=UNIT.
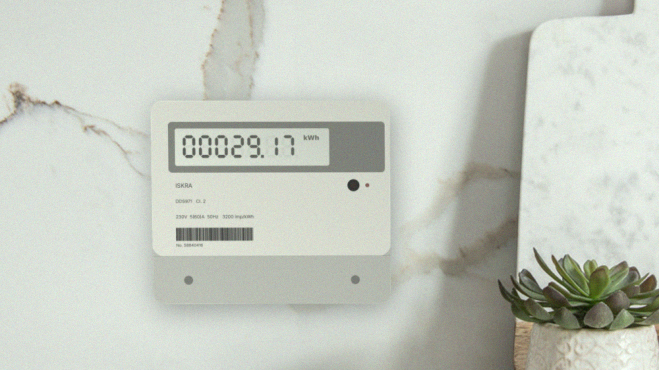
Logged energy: value=29.17 unit=kWh
